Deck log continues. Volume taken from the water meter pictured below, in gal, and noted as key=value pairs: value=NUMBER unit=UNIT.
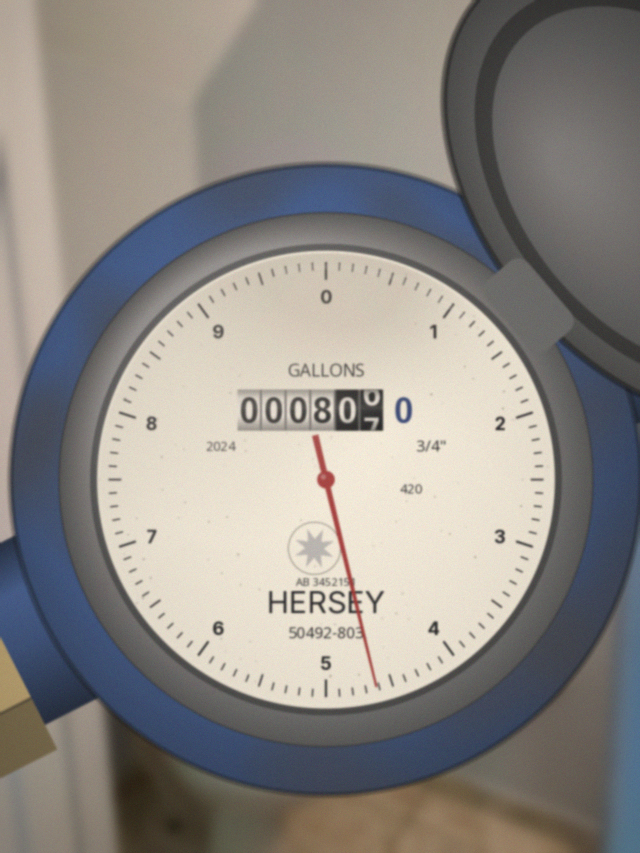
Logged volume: value=8064.6 unit=gal
